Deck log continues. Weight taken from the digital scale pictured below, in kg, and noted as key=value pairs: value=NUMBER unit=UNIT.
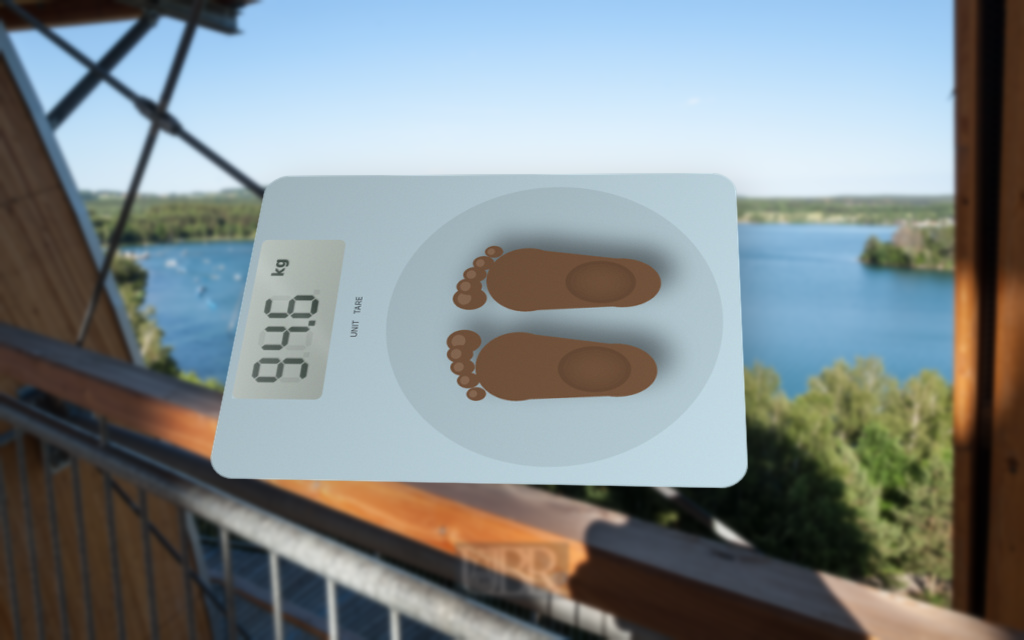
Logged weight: value=94.6 unit=kg
